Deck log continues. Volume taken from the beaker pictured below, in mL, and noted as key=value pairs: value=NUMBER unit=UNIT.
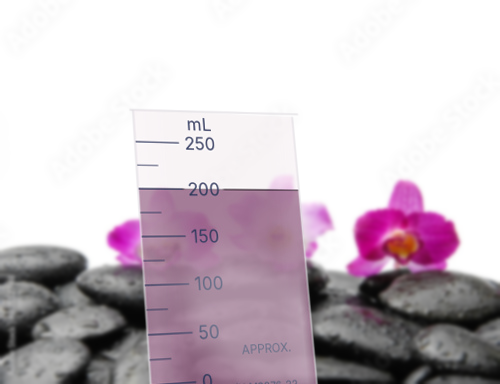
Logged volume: value=200 unit=mL
